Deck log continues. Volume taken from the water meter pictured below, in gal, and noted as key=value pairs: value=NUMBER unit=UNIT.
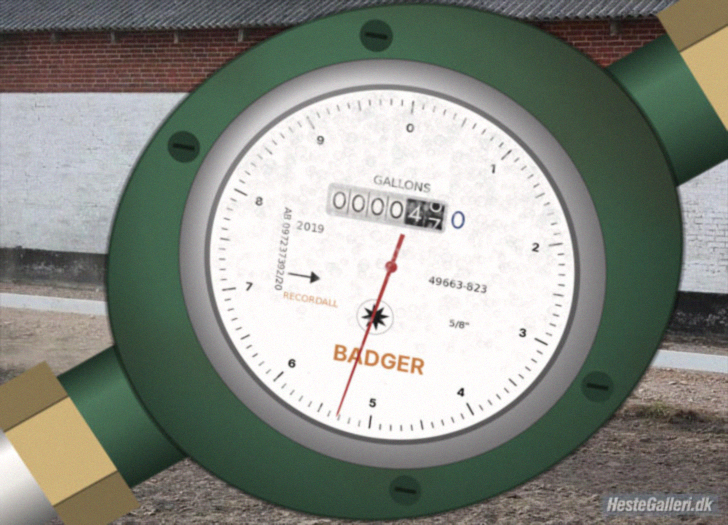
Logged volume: value=465.3 unit=gal
